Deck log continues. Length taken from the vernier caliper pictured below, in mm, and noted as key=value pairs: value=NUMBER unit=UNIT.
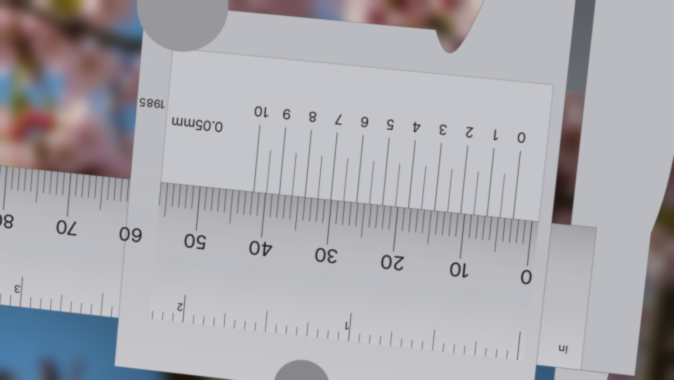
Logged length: value=2.8 unit=mm
